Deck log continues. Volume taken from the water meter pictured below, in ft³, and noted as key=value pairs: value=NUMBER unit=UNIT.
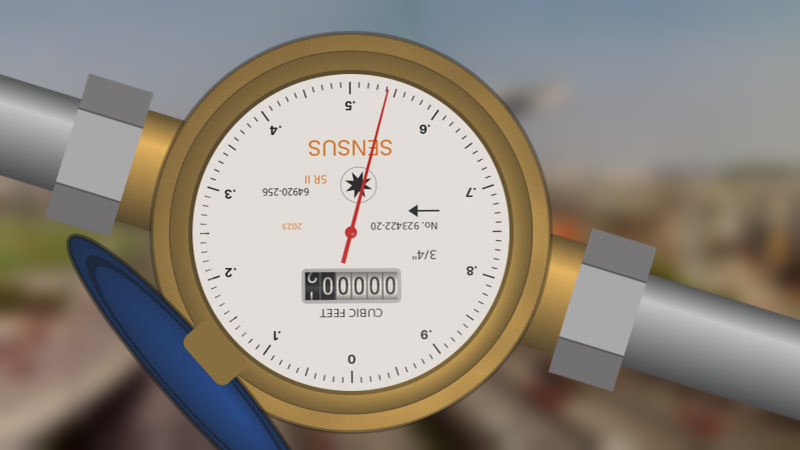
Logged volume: value=1.54 unit=ft³
